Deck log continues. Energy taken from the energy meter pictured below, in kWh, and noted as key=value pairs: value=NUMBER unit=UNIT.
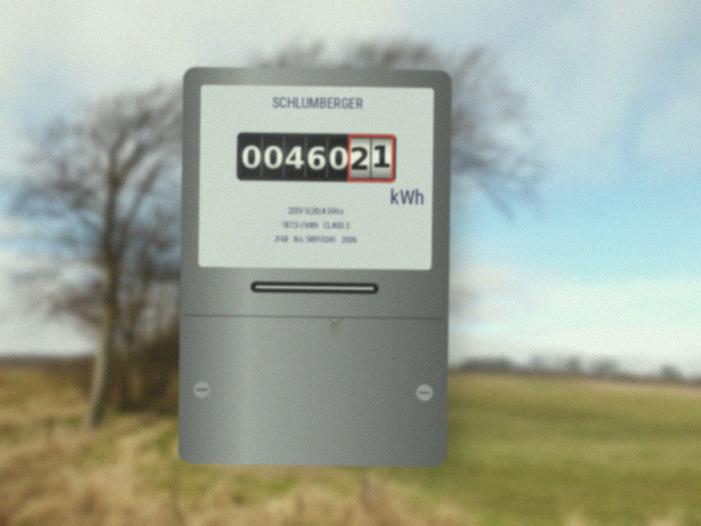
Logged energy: value=460.21 unit=kWh
